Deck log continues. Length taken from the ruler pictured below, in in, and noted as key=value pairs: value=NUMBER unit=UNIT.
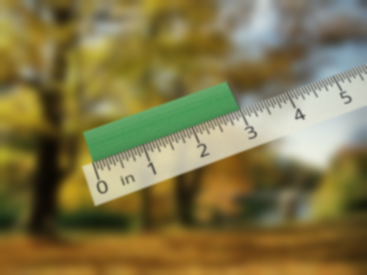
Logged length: value=3 unit=in
